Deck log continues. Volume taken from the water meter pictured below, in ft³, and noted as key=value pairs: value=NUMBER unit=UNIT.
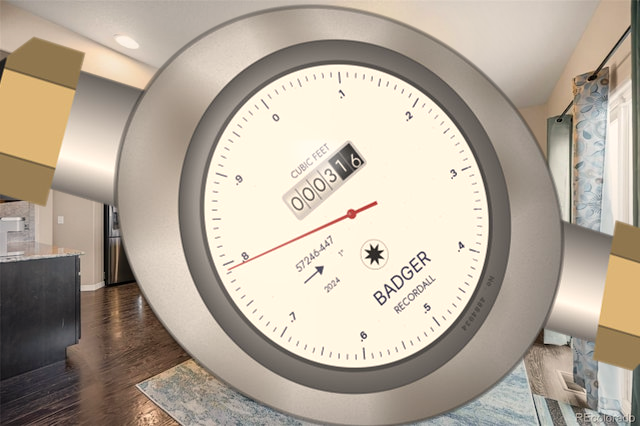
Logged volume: value=315.79 unit=ft³
